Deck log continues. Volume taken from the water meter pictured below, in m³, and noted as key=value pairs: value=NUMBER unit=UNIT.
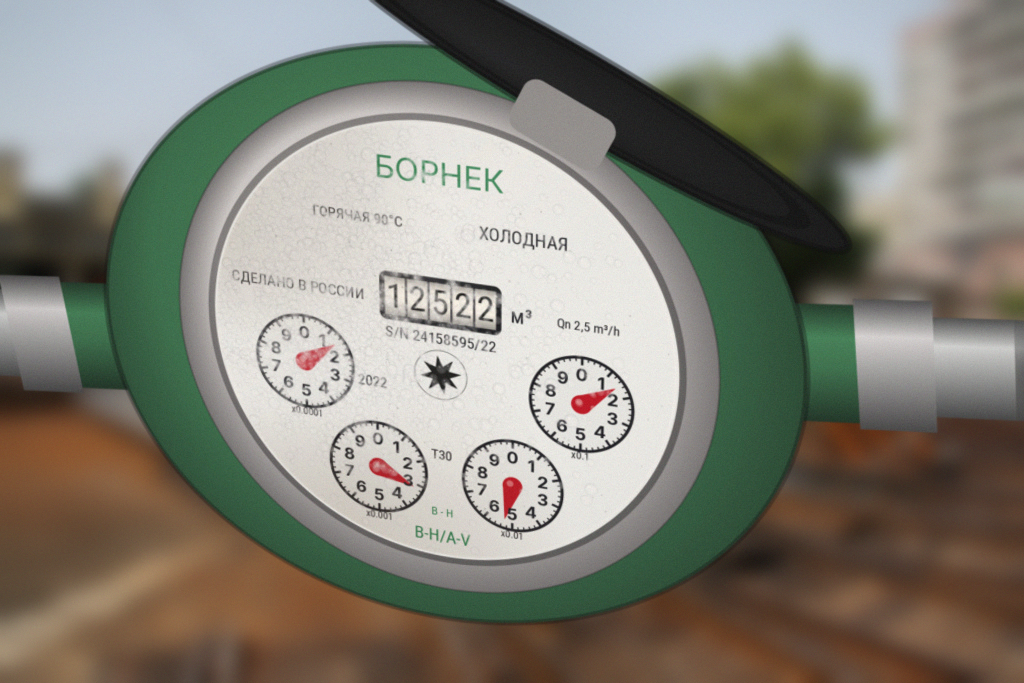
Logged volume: value=12522.1531 unit=m³
